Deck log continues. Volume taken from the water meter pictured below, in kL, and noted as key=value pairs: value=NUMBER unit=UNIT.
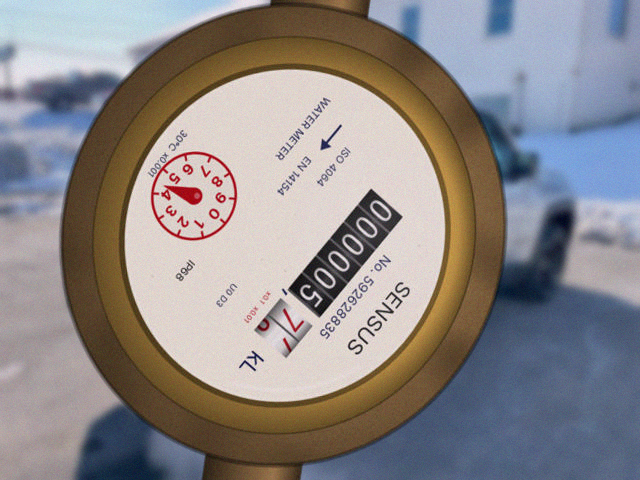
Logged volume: value=5.774 unit=kL
